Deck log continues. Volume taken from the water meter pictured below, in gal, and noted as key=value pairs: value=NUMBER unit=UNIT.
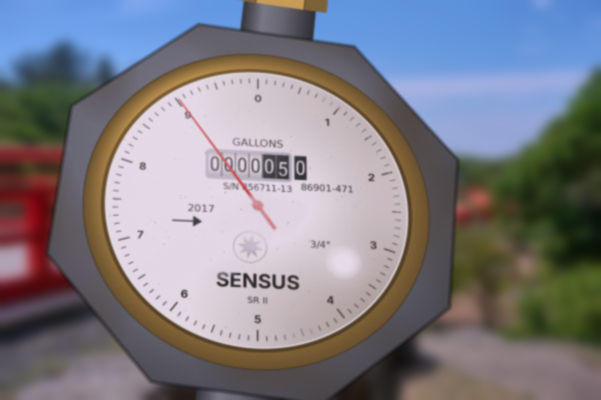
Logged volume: value=49.0 unit=gal
